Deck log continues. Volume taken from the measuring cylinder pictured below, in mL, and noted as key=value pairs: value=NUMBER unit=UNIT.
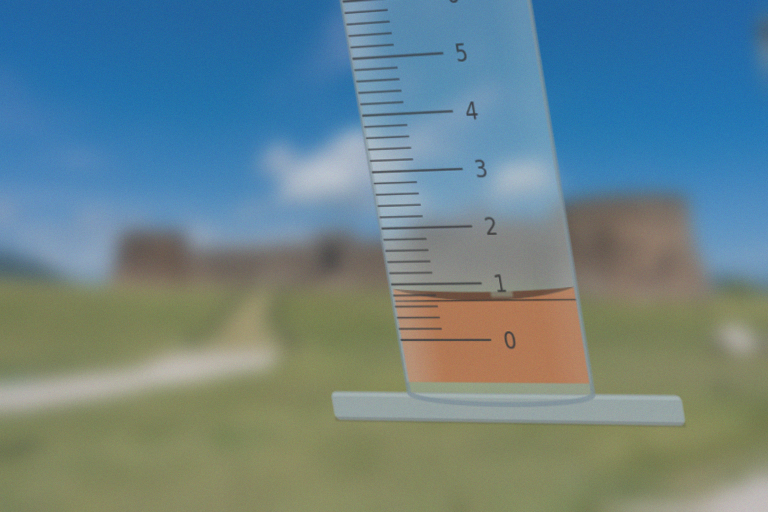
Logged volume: value=0.7 unit=mL
